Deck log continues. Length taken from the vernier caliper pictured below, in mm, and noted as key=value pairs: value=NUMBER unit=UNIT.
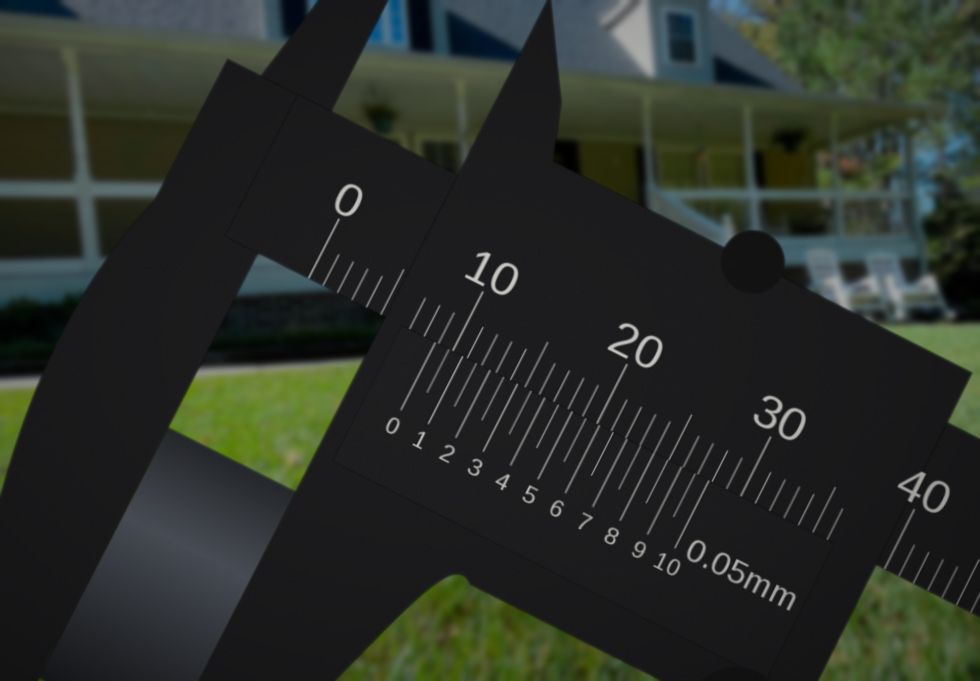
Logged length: value=8.8 unit=mm
